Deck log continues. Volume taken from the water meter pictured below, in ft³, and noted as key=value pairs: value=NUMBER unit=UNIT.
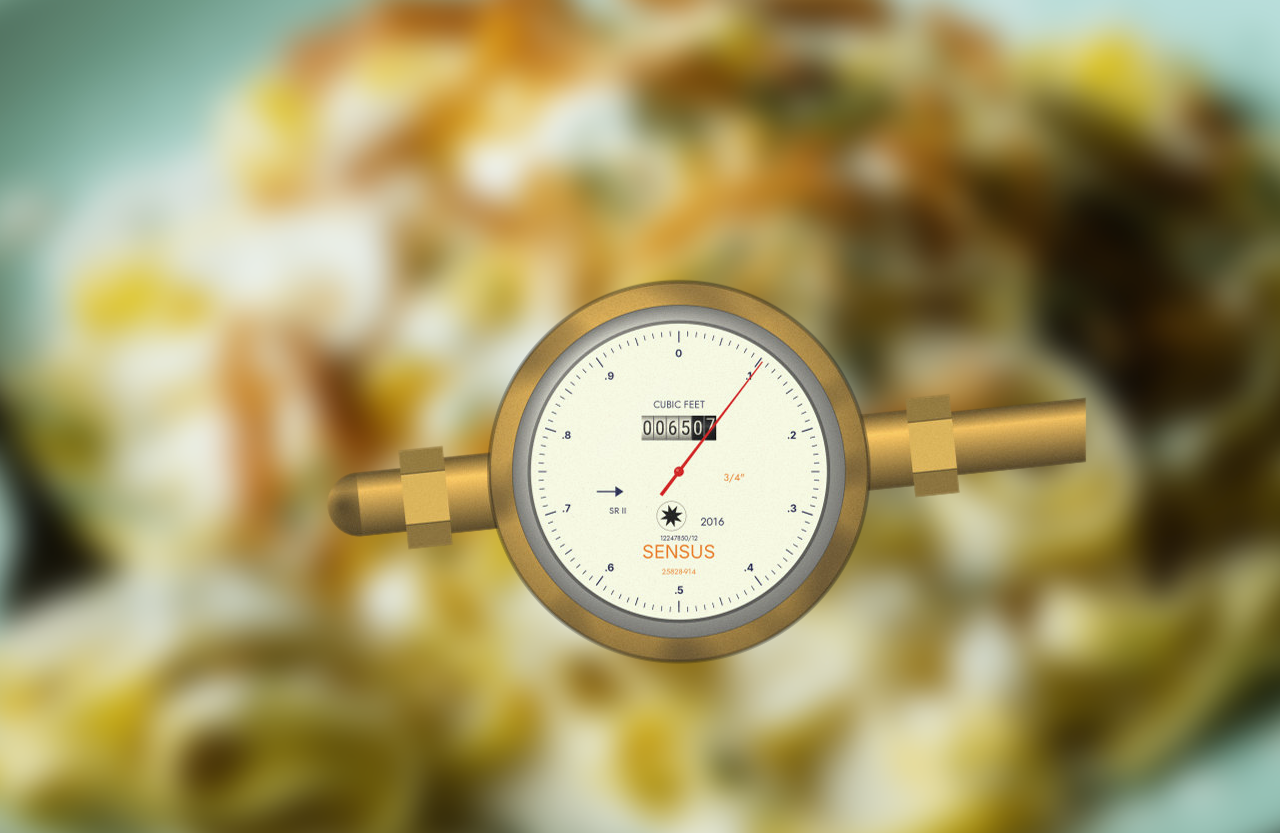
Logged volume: value=6507.10 unit=ft³
